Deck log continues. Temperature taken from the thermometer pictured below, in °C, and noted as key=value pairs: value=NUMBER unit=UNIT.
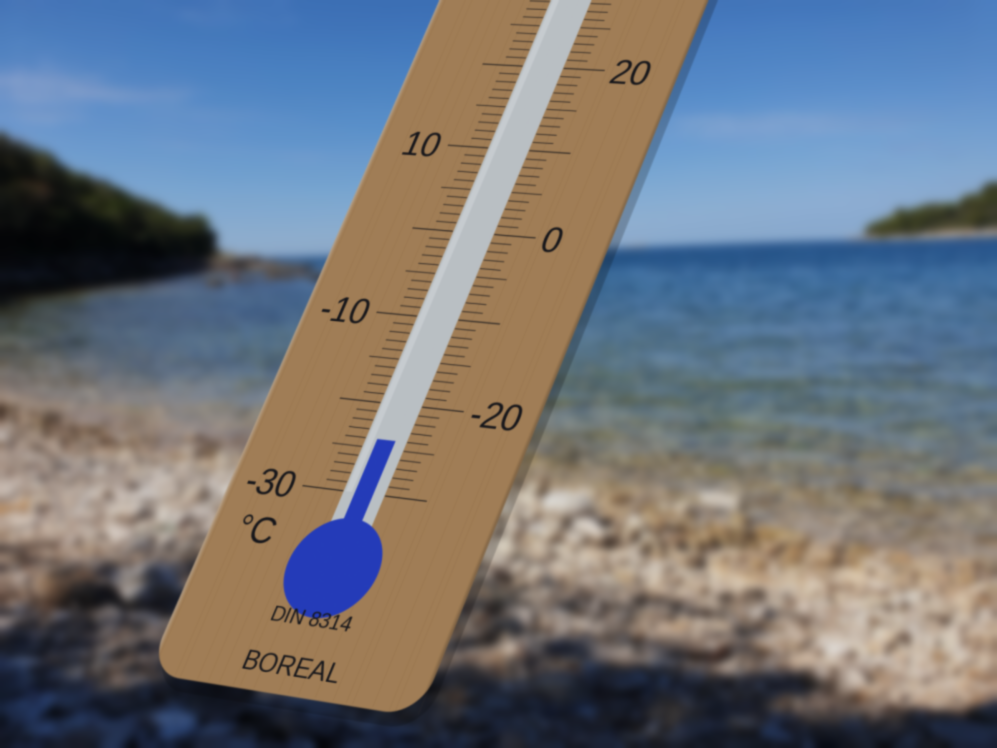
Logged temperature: value=-24 unit=°C
